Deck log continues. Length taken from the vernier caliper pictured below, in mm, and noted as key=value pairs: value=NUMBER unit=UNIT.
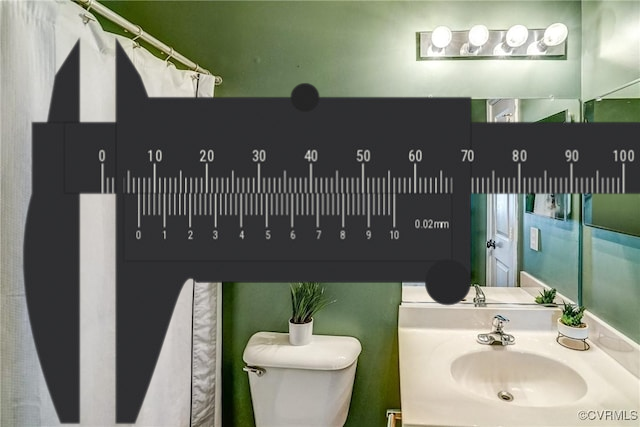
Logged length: value=7.0 unit=mm
